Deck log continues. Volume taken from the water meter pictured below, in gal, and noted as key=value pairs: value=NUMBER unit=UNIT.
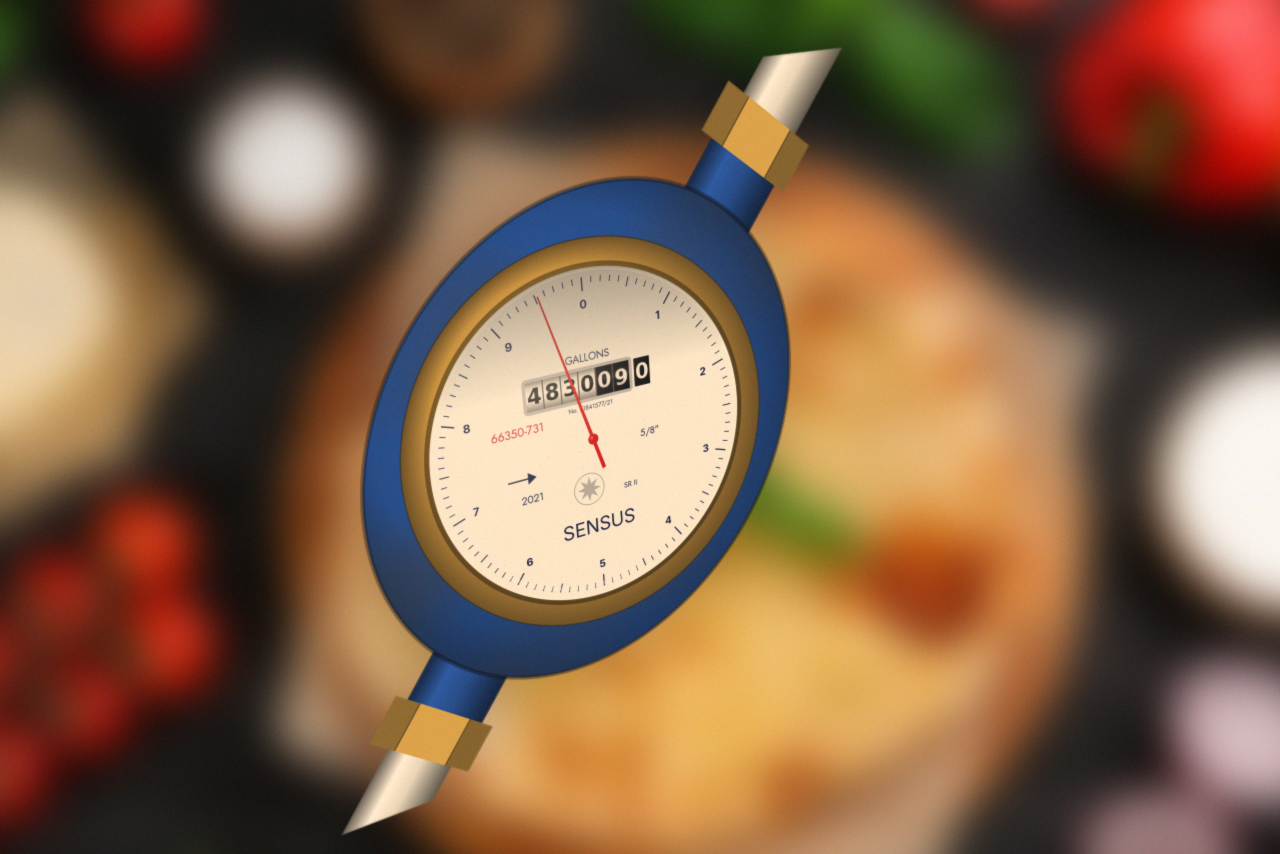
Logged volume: value=4830089.5 unit=gal
